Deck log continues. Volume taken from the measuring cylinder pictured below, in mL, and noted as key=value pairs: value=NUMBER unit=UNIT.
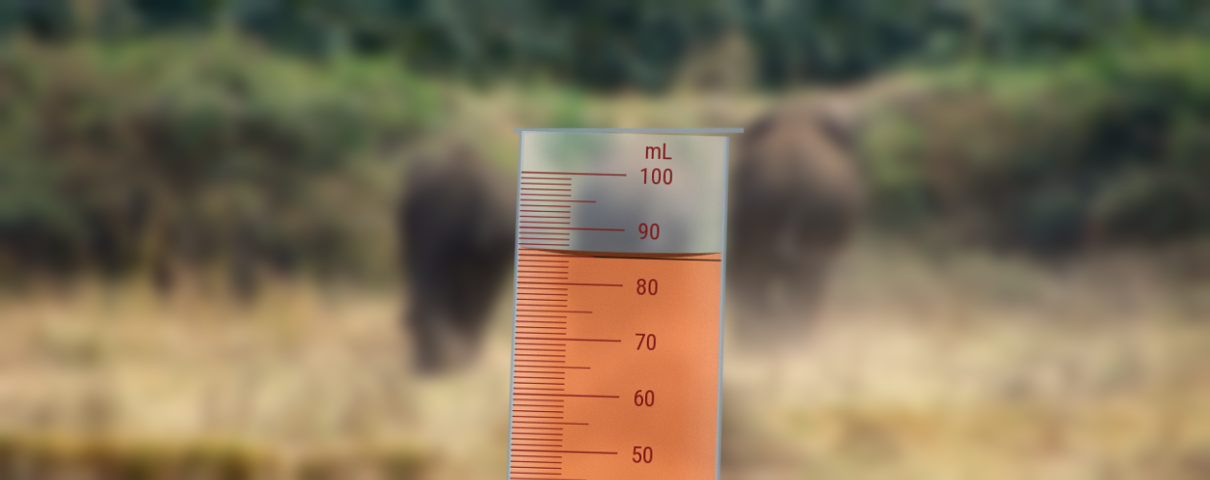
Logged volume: value=85 unit=mL
